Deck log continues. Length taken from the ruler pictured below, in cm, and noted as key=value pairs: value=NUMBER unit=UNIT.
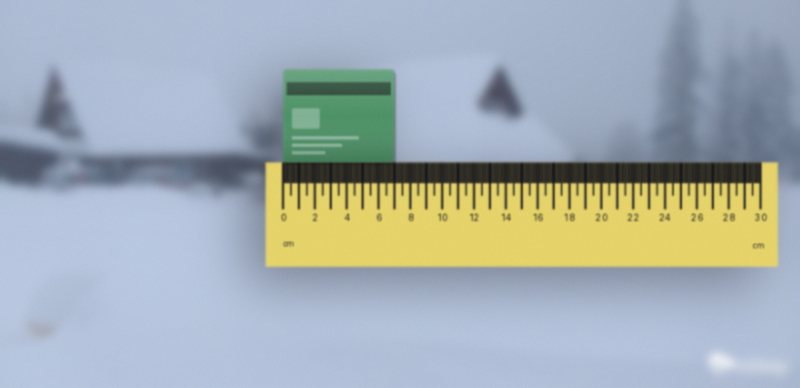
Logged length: value=7 unit=cm
